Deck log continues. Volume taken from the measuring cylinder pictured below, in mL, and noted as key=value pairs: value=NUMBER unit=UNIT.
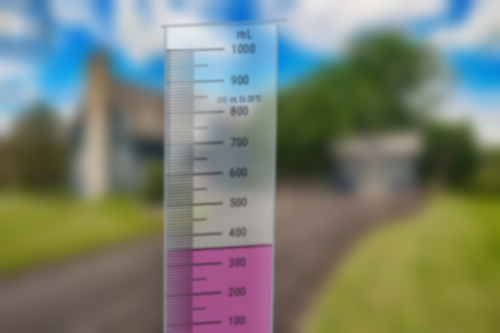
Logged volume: value=350 unit=mL
